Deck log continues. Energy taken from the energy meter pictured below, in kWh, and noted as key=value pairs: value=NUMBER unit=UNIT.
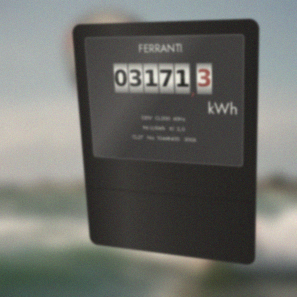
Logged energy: value=3171.3 unit=kWh
